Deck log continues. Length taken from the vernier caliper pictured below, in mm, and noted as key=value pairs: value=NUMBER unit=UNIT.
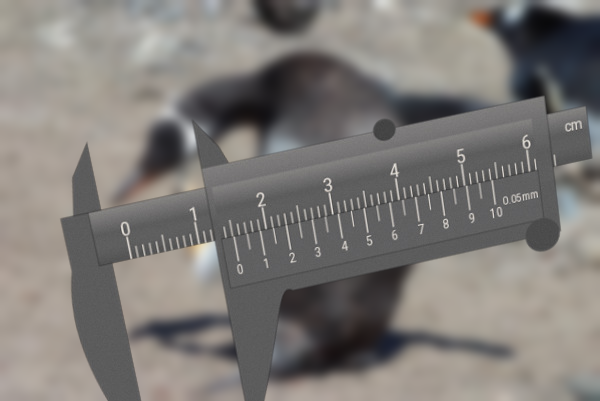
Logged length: value=15.2 unit=mm
